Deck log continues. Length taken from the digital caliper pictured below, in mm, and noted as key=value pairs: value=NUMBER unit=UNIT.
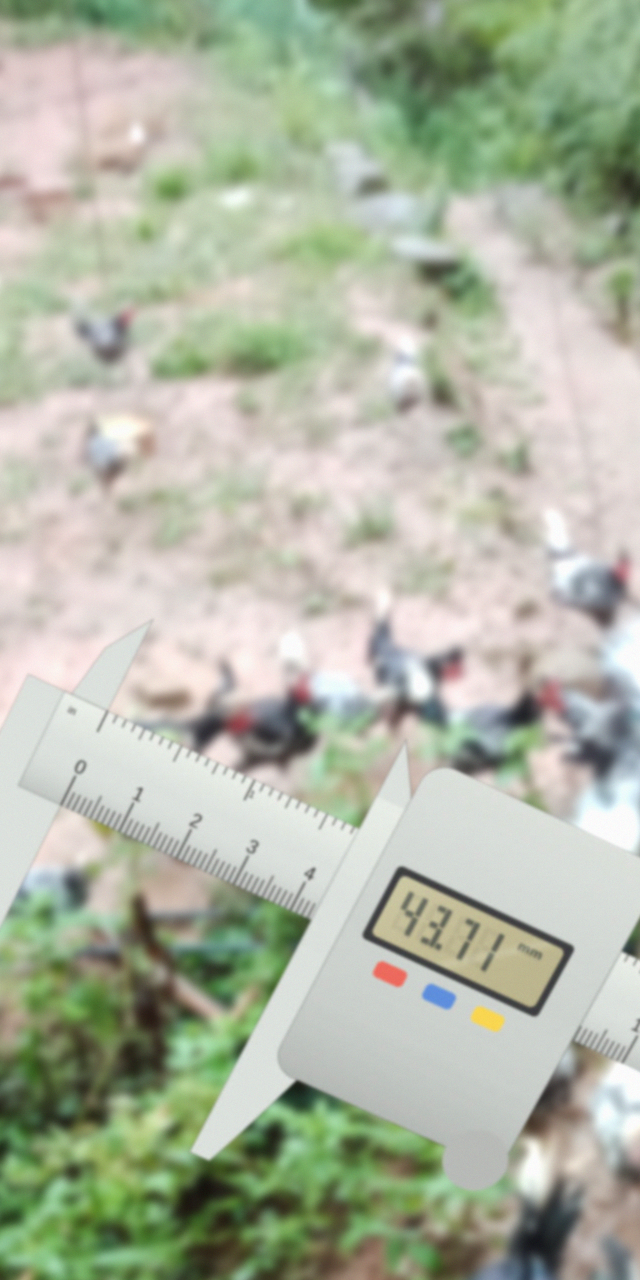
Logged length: value=43.71 unit=mm
